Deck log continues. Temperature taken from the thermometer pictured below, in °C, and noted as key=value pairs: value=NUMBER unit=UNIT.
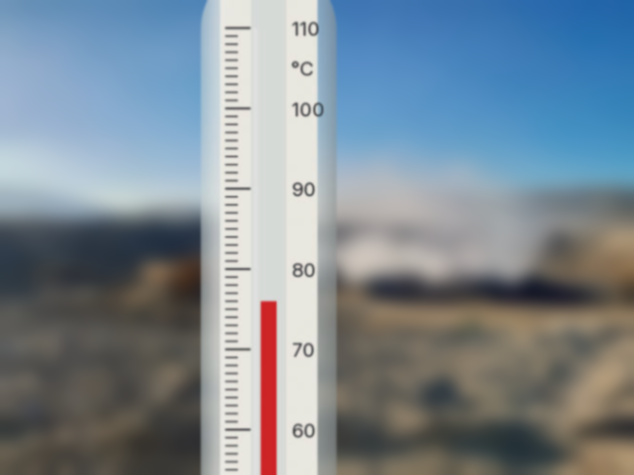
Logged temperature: value=76 unit=°C
